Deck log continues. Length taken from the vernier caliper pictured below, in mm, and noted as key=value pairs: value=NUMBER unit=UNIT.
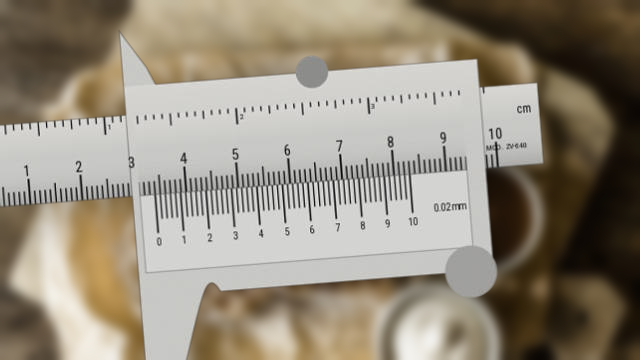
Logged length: value=34.0 unit=mm
